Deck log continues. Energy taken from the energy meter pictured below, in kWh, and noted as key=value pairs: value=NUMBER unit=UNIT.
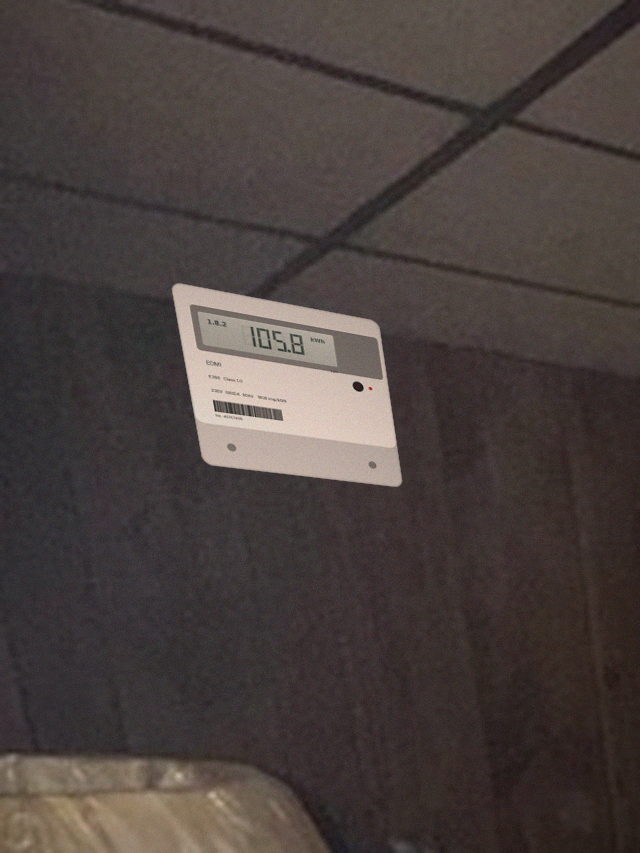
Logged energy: value=105.8 unit=kWh
